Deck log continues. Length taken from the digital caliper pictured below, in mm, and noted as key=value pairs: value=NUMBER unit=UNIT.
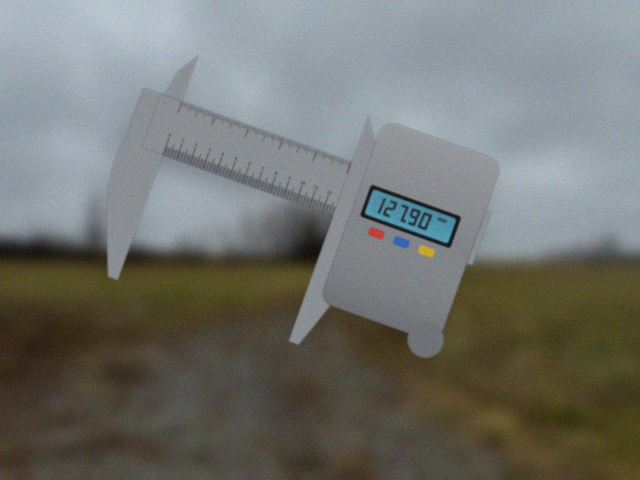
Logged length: value=127.90 unit=mm
